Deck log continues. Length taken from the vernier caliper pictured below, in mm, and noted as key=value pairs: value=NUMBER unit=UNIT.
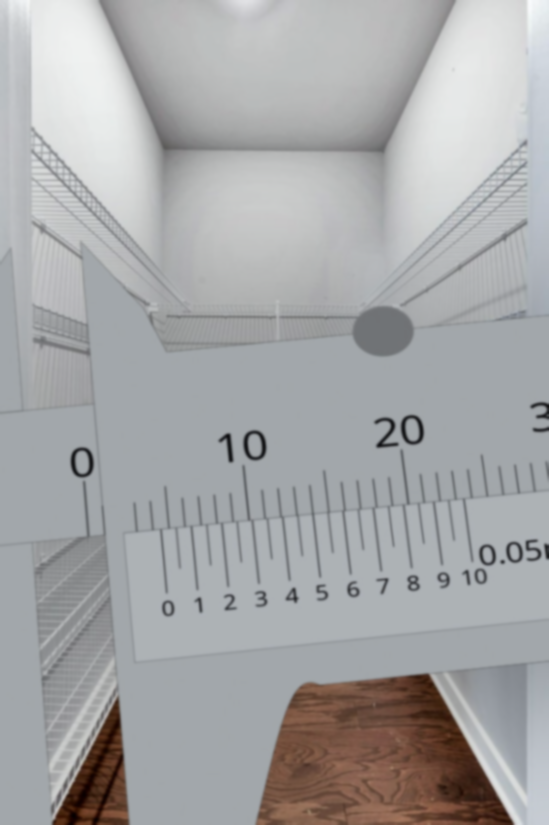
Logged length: value=4.5 unit=mm
